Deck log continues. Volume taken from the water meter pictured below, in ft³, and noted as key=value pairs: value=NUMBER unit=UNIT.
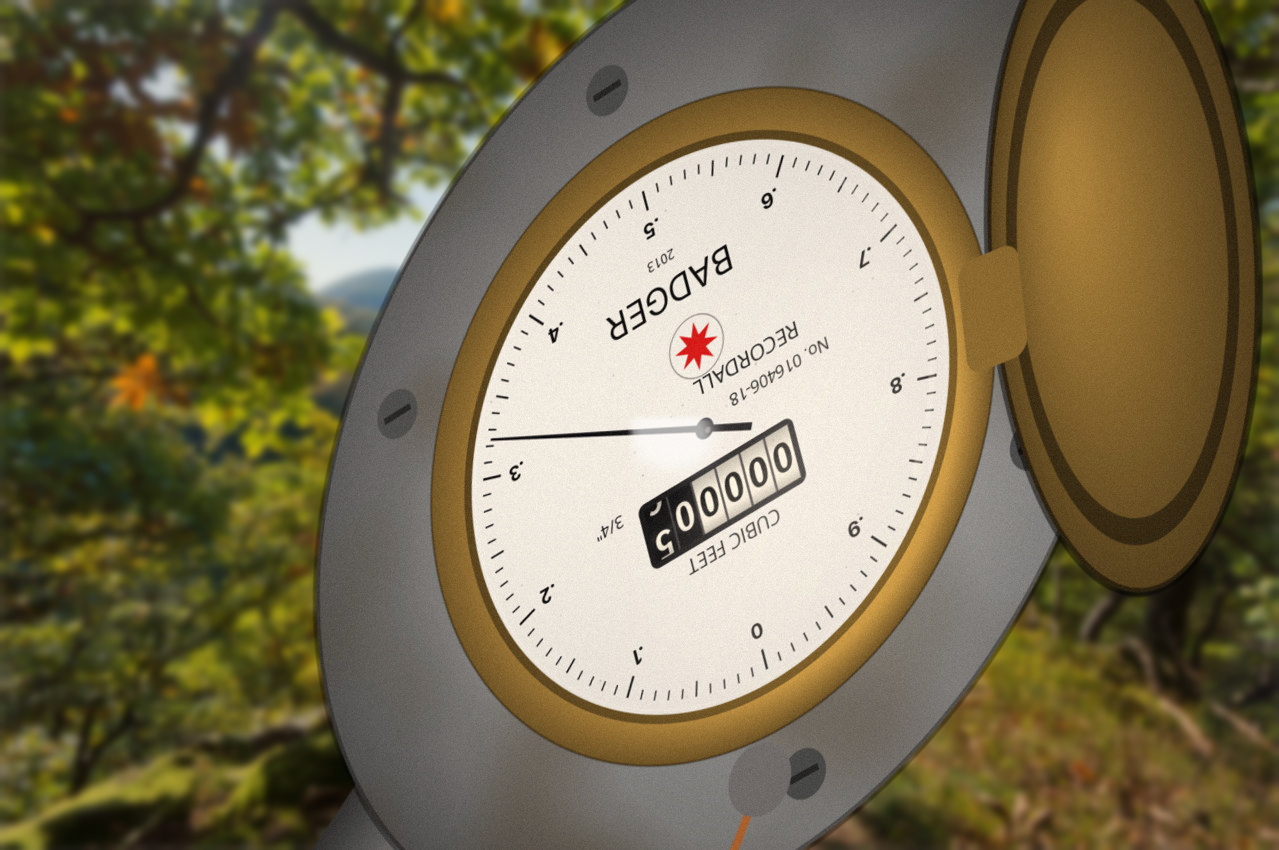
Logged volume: value=5.32 unit=ft³
